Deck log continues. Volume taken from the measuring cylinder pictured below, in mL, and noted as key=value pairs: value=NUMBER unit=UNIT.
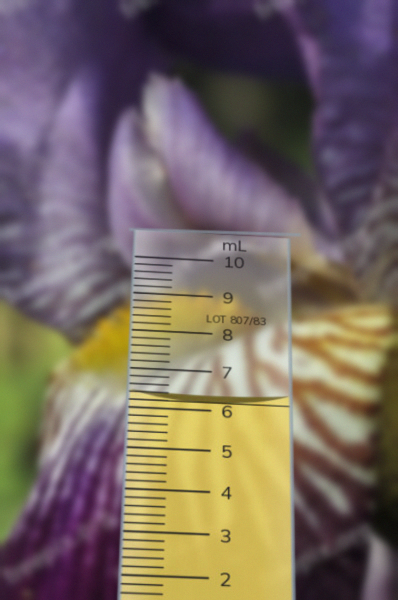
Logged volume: value=6.2 unit=mL
